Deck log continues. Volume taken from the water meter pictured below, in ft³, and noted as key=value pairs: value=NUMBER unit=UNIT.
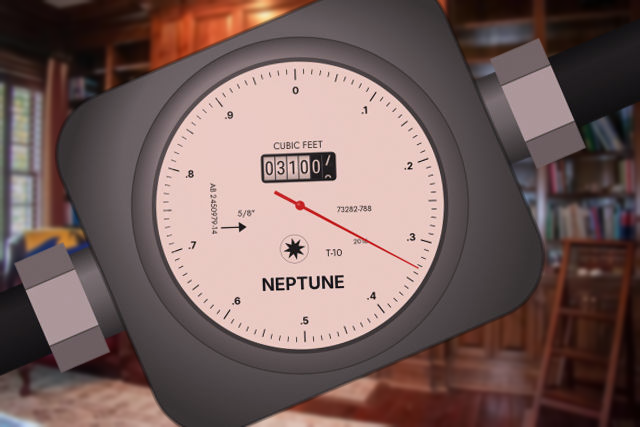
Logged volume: value=31007.33 unit=ft³
